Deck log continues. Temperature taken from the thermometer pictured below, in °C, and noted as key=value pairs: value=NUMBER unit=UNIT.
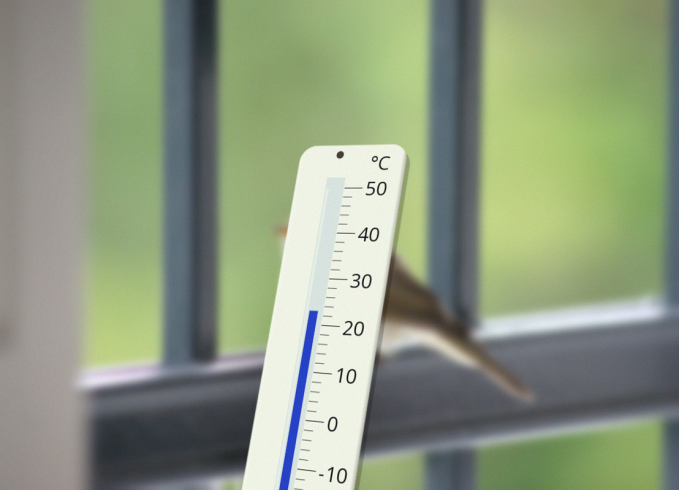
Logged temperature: value=23 unit=°C
